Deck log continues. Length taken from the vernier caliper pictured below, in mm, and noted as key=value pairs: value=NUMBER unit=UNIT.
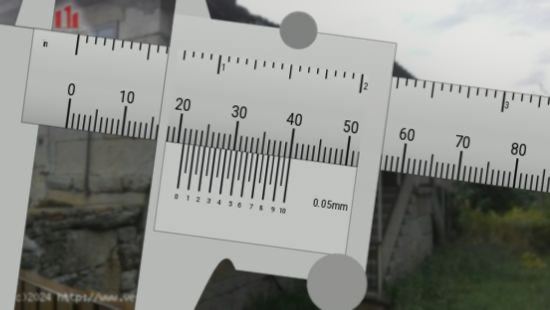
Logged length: value=21.0 unit=mm
